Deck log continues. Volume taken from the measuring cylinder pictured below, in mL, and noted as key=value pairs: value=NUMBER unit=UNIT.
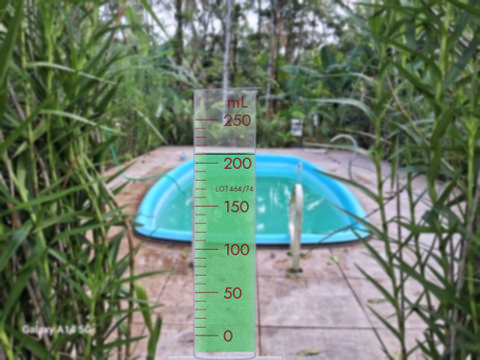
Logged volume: value=210 unit=mL
